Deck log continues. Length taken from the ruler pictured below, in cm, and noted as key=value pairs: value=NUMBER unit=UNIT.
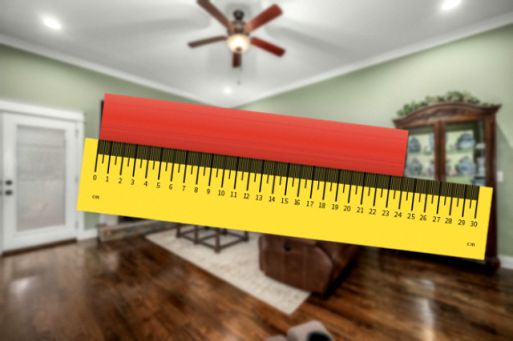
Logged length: value=24 unit=cm
